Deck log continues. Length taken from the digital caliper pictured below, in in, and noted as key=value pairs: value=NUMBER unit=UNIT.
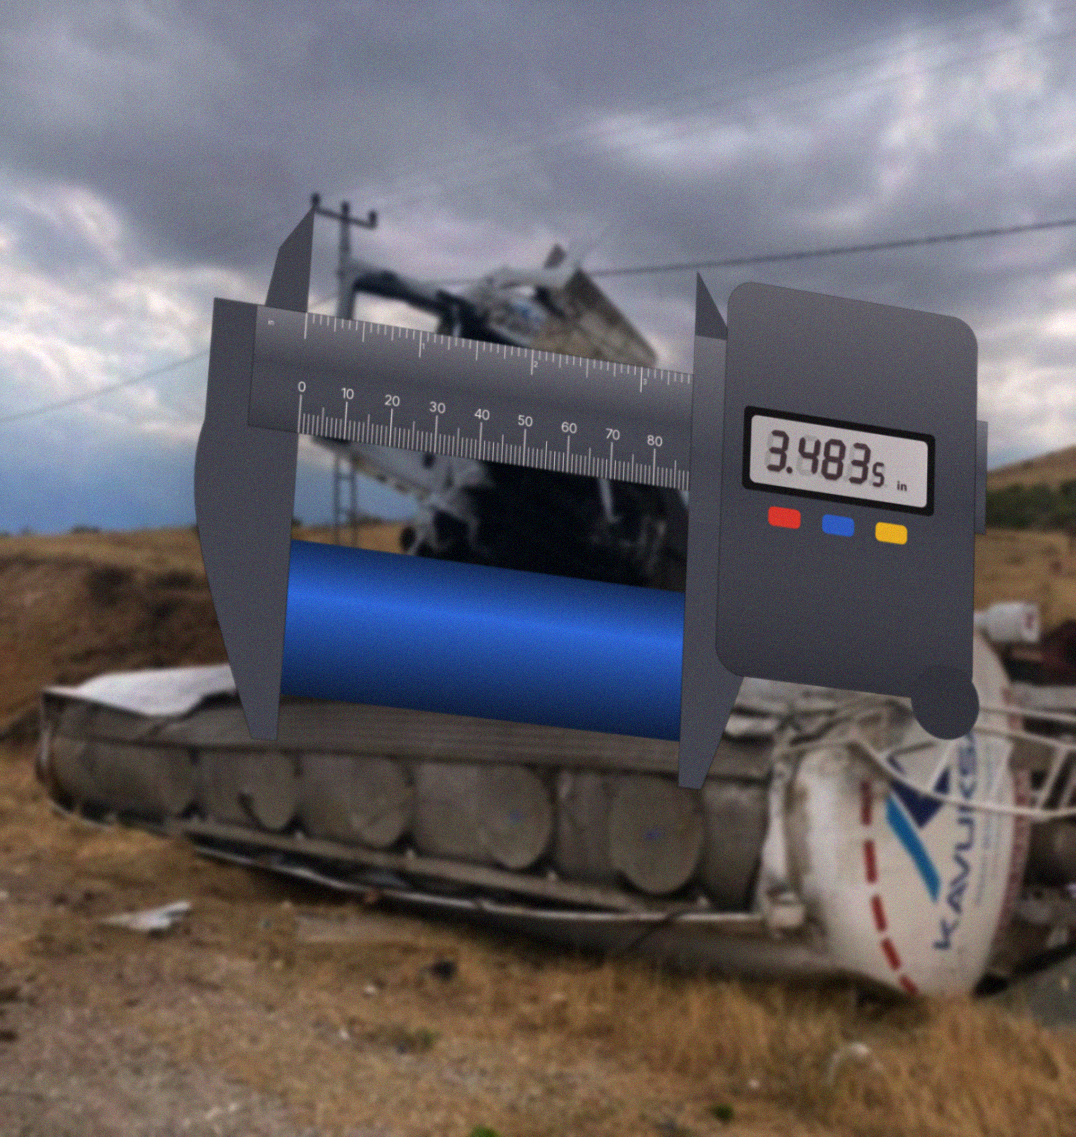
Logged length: value=3.4835 unit=in
